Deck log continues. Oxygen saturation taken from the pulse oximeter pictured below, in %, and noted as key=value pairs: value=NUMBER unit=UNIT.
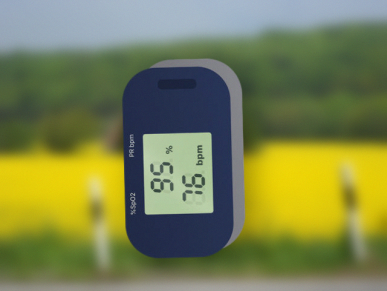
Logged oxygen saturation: value=95 unit=%
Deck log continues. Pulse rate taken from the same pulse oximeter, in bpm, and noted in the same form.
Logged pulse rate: value=76 unit=bpm
